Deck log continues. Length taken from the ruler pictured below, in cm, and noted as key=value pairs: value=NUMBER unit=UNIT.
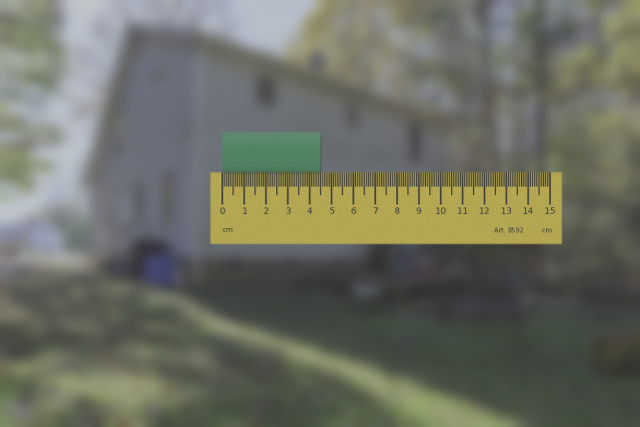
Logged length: value=4.5 unit=cm
